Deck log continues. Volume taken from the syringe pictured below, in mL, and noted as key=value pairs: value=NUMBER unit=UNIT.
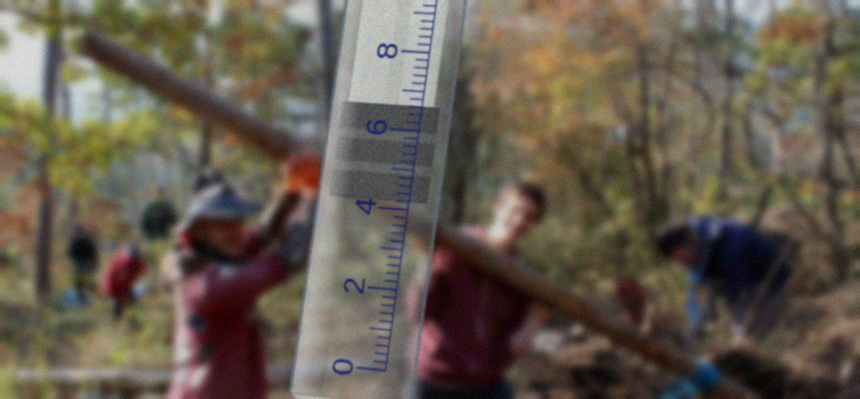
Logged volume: value=4.2 unit=mL
